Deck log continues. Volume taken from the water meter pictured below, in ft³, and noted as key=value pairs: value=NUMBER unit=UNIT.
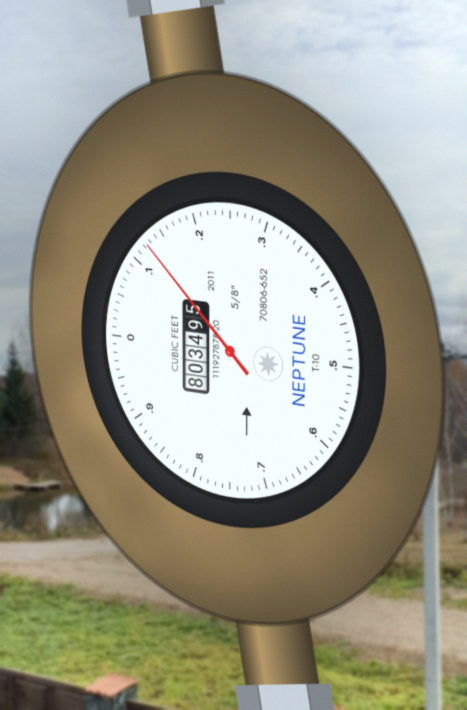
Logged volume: value=803495.12 unit=ft³
